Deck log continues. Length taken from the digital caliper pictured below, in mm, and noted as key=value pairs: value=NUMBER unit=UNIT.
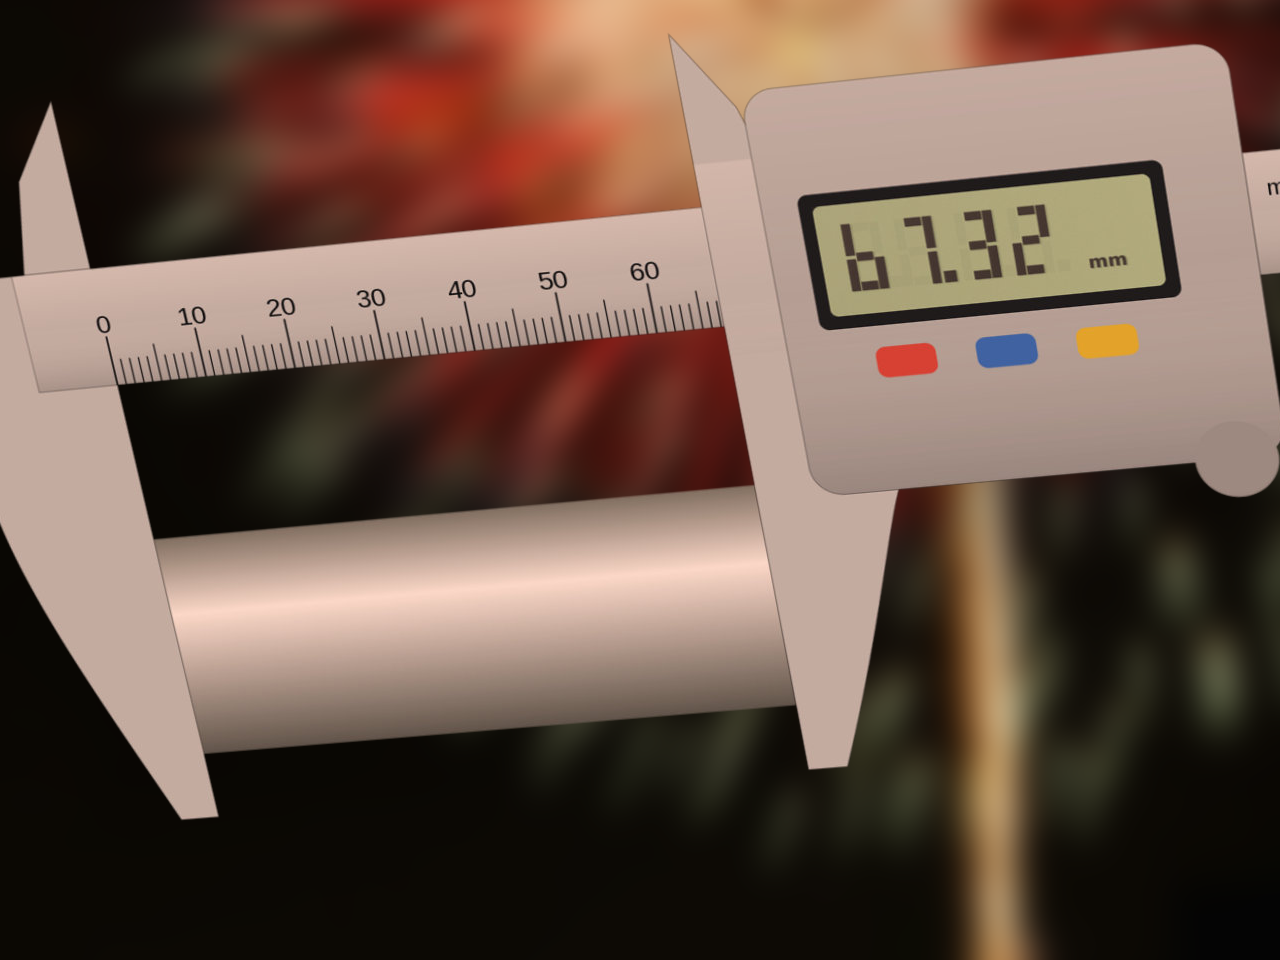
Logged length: value=67.32 unit=mm
